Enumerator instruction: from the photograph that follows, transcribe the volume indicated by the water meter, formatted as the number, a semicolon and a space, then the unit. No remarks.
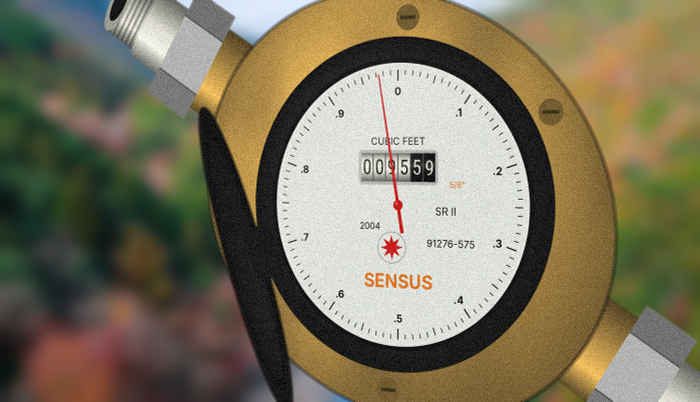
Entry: 9558.97; ft³
